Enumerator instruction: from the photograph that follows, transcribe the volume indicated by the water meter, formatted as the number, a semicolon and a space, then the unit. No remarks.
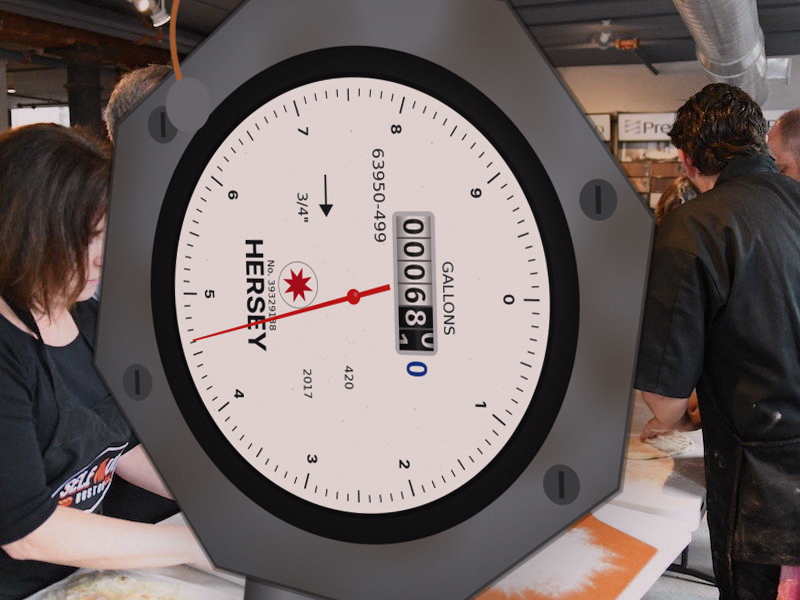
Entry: 6804.6; gal
